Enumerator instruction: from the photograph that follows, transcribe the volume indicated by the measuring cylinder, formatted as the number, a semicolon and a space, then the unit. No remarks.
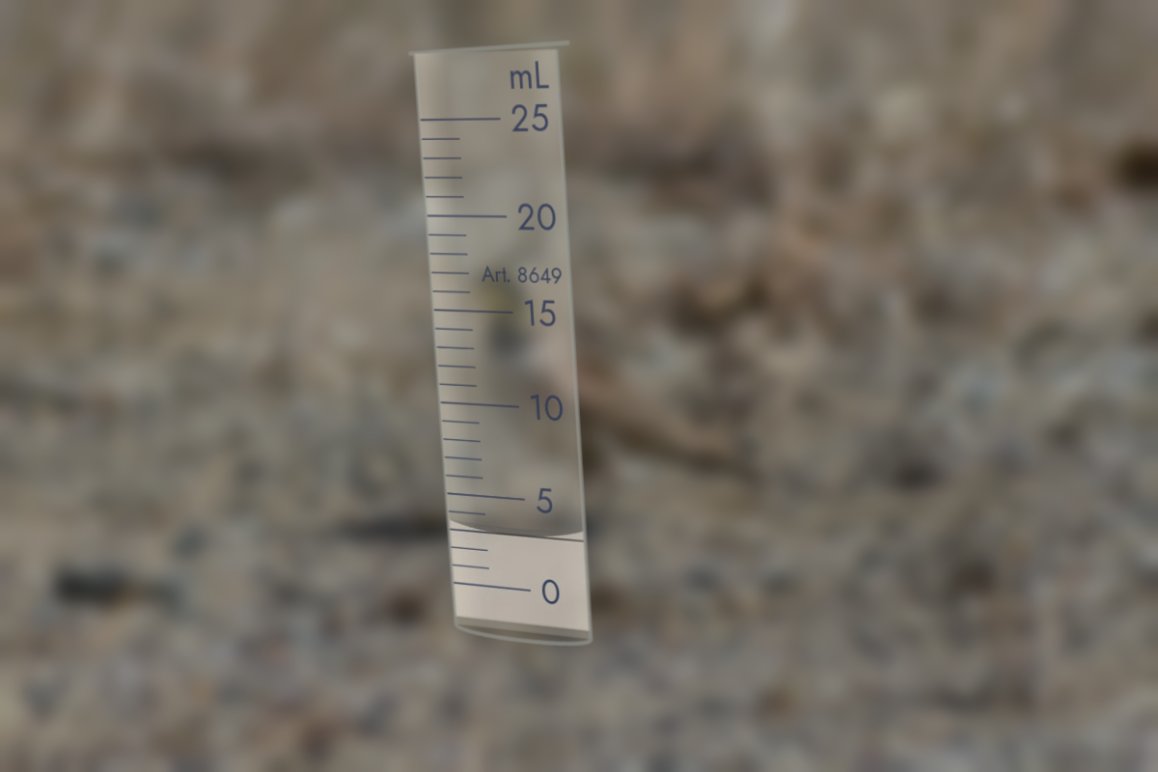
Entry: 3; mL
